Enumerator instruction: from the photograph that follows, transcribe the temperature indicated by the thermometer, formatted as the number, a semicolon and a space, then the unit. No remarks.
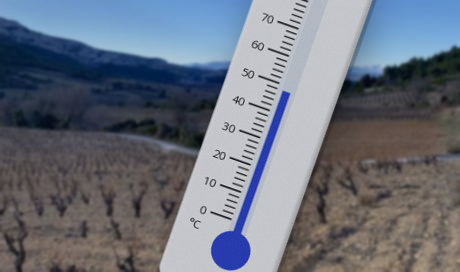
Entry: 48; °C
